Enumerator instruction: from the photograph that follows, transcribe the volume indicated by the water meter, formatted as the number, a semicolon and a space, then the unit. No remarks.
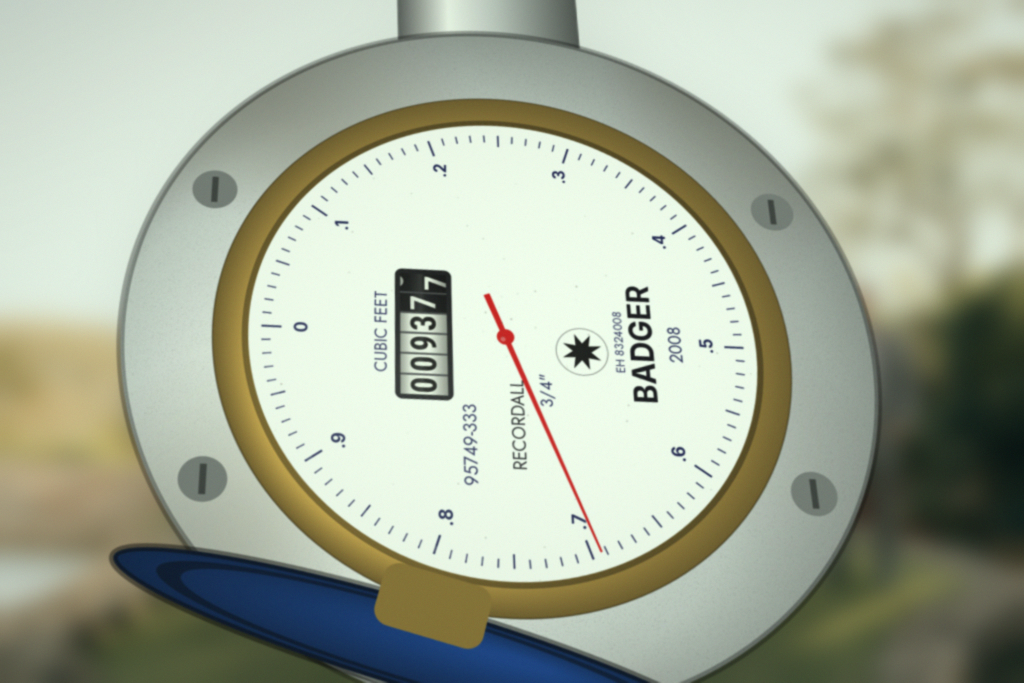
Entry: 9376.69; ft³
